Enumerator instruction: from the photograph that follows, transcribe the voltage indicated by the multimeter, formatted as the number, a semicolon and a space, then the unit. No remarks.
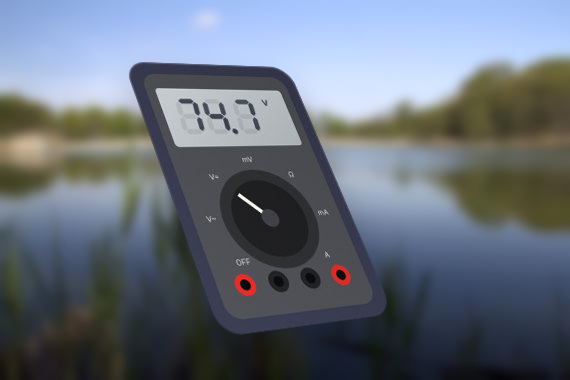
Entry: 74.7; V
